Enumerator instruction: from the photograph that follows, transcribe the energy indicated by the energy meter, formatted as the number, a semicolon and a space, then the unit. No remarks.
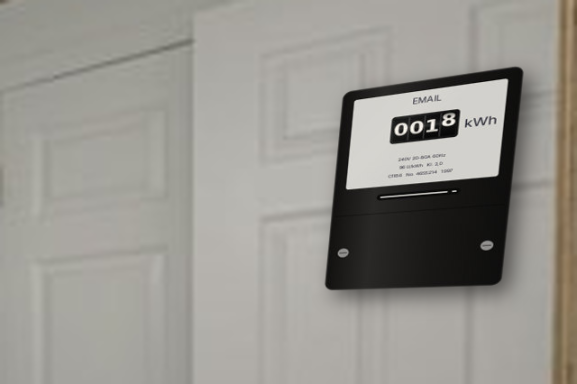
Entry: 18; kWh
